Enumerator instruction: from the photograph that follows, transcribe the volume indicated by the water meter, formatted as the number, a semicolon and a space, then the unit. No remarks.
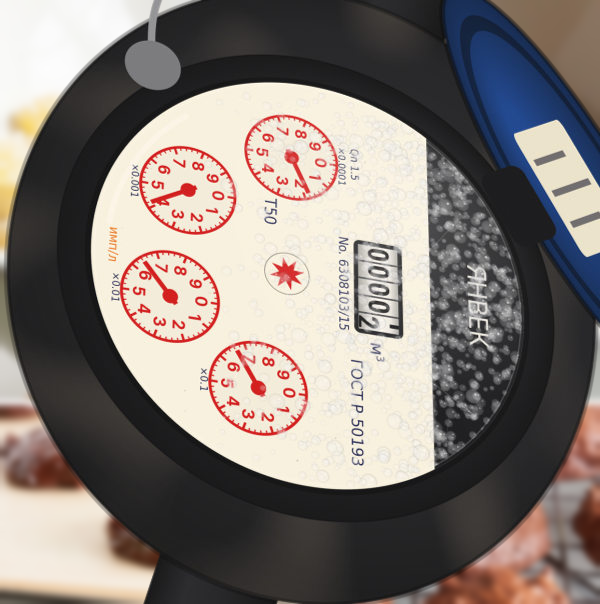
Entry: 1.6641; m³
